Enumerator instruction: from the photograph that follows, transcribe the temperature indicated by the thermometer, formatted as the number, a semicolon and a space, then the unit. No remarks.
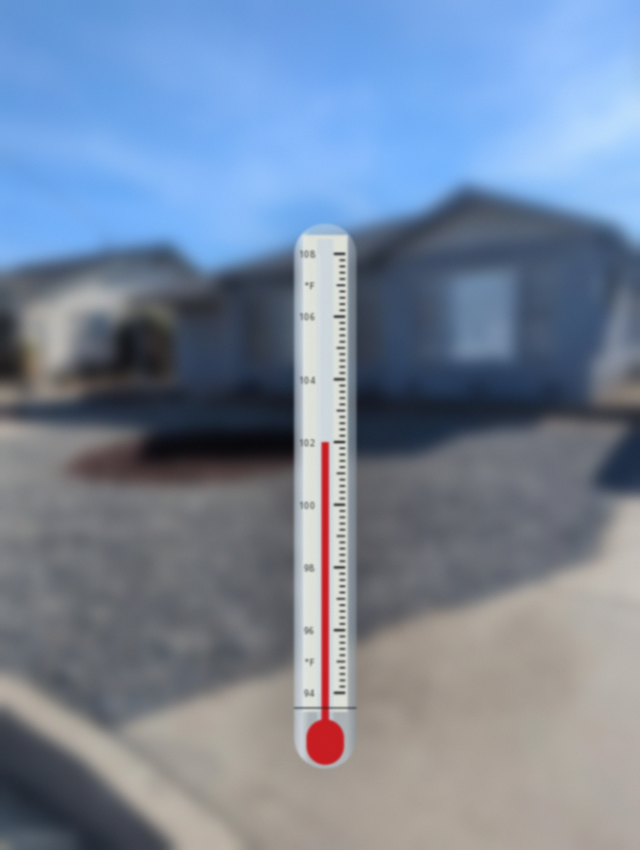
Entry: 102; °F
